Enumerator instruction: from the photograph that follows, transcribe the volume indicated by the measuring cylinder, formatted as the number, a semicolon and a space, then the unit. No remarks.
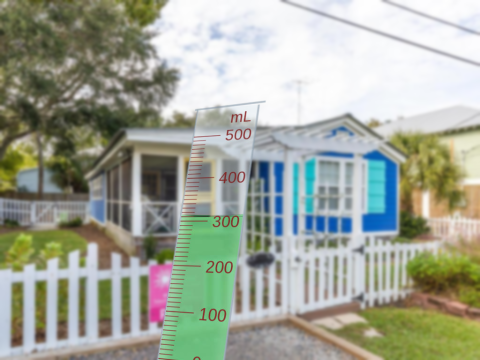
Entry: 310; mL
